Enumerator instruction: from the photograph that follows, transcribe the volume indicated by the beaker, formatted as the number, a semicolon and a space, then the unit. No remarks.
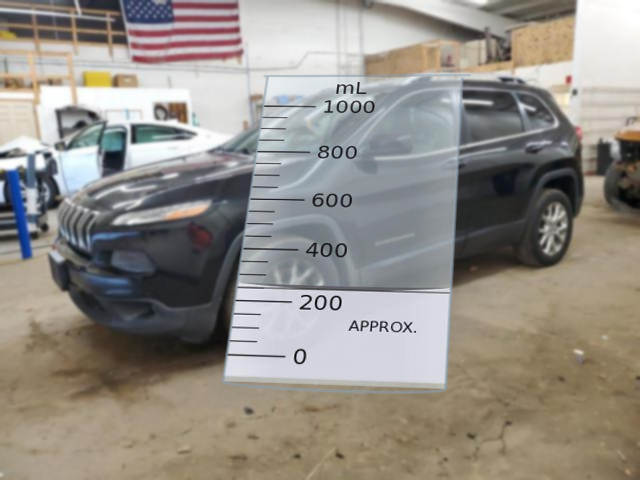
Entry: 250; mL
